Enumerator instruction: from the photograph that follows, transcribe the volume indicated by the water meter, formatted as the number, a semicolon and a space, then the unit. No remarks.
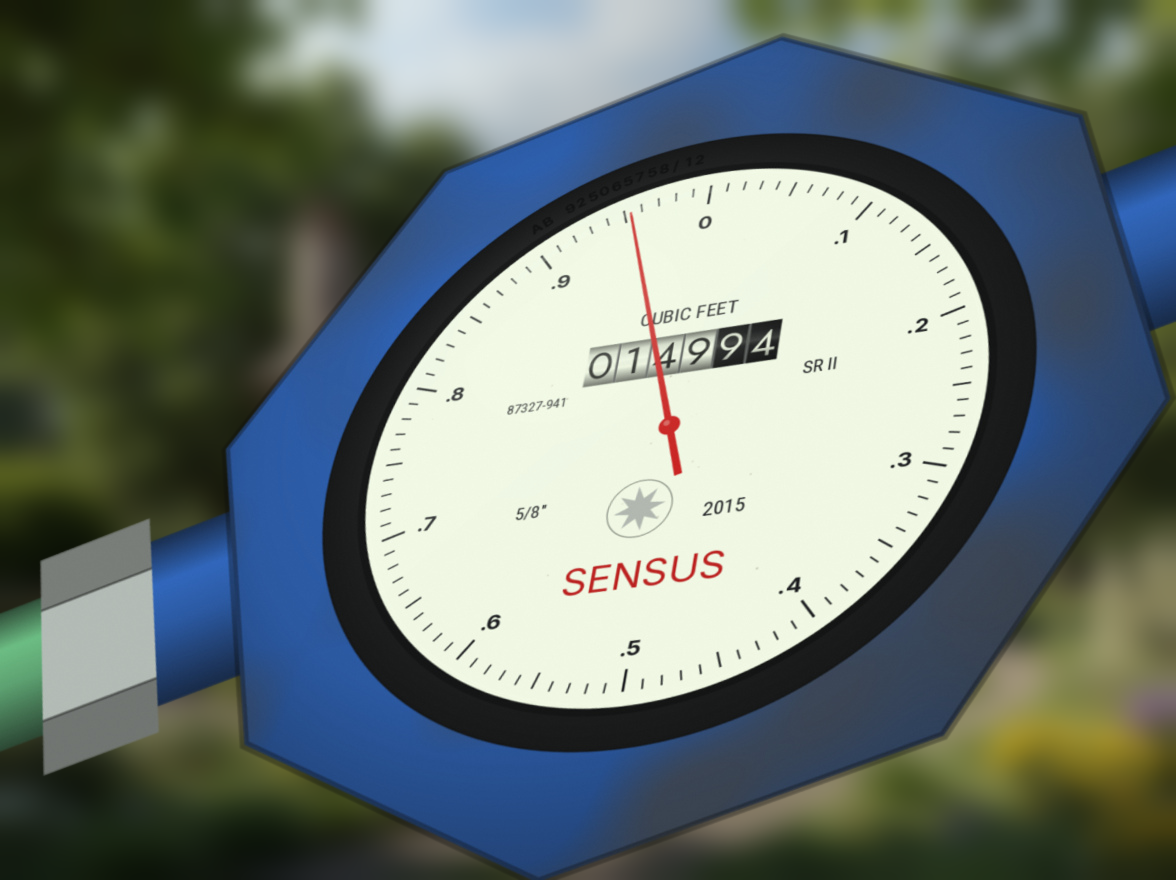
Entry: 14993.95; ft³
